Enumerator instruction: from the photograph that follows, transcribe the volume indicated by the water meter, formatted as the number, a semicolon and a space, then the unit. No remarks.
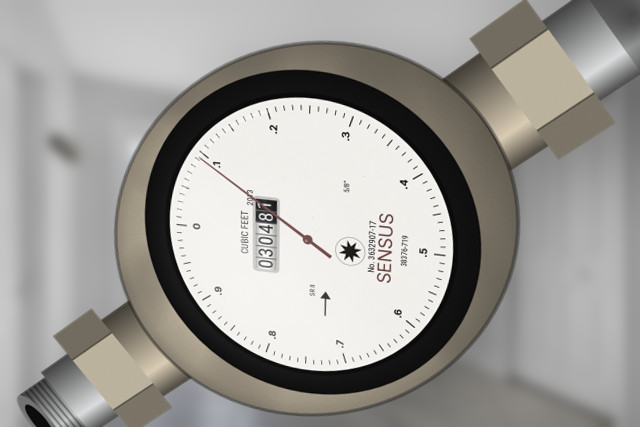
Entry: 30481.09; ft³
